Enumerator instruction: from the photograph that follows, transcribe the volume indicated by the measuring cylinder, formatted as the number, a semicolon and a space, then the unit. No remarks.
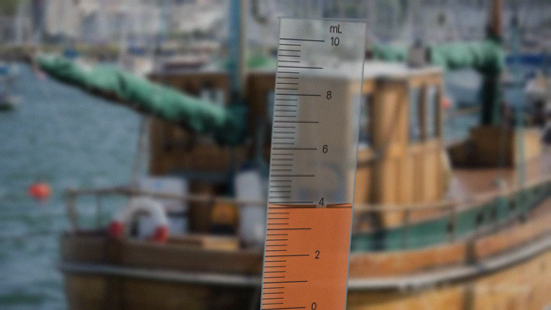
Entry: 3.8; mL
